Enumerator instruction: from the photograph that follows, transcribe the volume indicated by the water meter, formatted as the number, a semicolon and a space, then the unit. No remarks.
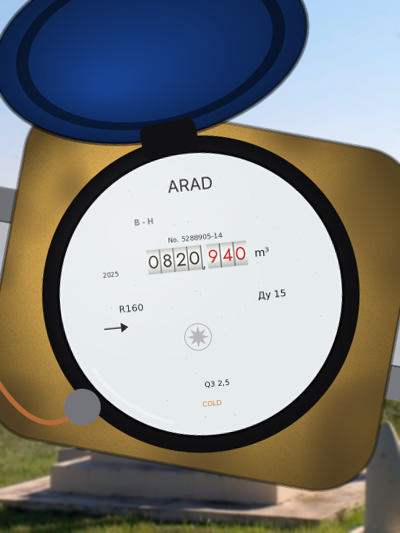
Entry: 820.940; m³
